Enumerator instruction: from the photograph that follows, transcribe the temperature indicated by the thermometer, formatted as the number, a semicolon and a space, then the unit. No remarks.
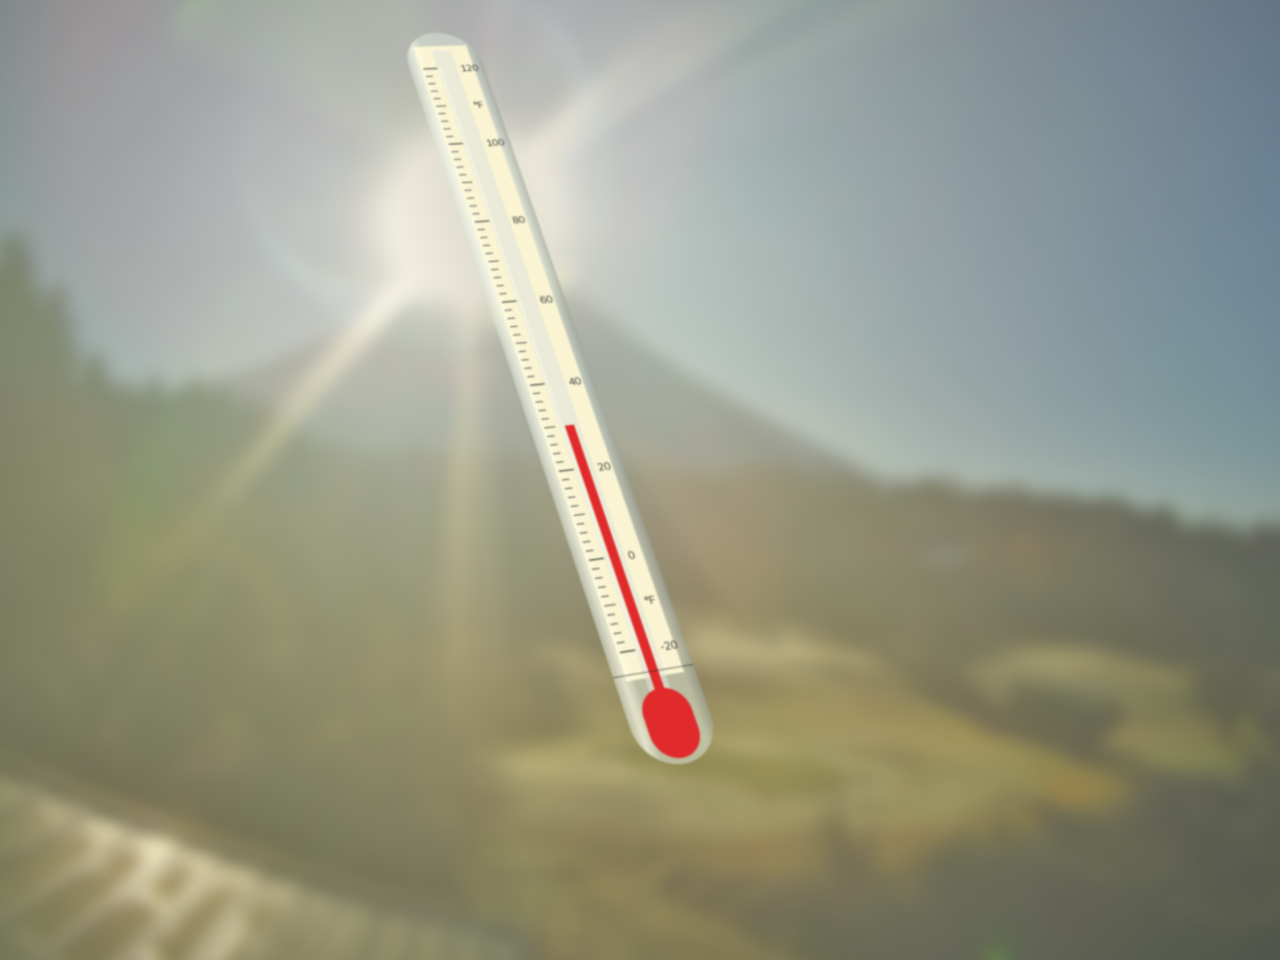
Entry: 30; °F
